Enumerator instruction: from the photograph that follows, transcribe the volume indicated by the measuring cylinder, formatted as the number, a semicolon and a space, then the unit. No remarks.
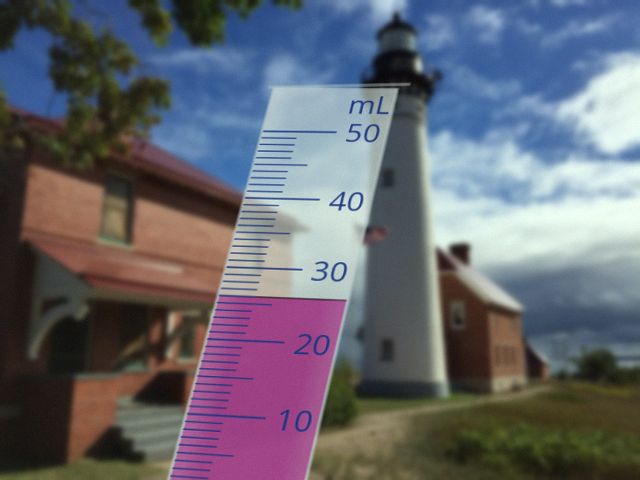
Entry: 26; mL
